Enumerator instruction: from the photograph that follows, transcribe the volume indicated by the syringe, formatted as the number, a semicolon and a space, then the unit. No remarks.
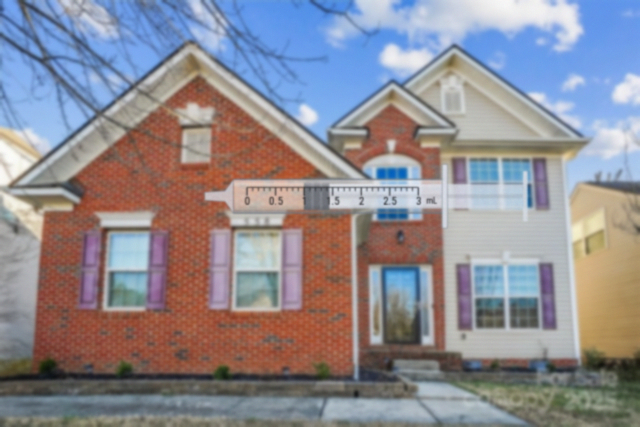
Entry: 1; mL
